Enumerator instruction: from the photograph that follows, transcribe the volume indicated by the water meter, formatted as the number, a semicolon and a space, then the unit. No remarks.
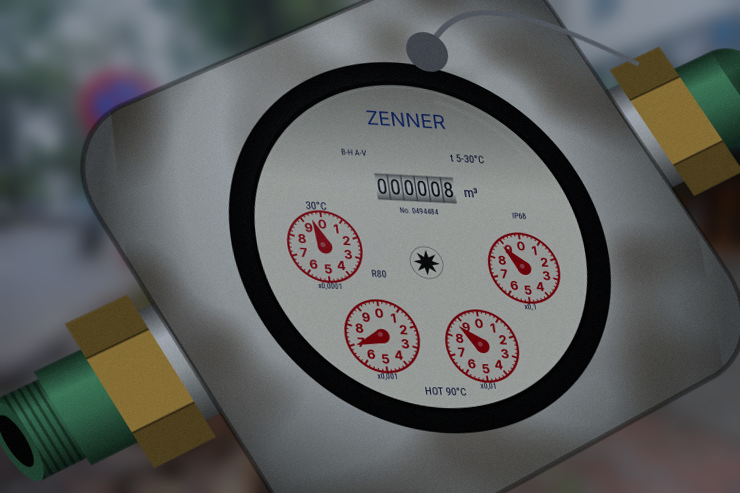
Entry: 8.8869; m³
